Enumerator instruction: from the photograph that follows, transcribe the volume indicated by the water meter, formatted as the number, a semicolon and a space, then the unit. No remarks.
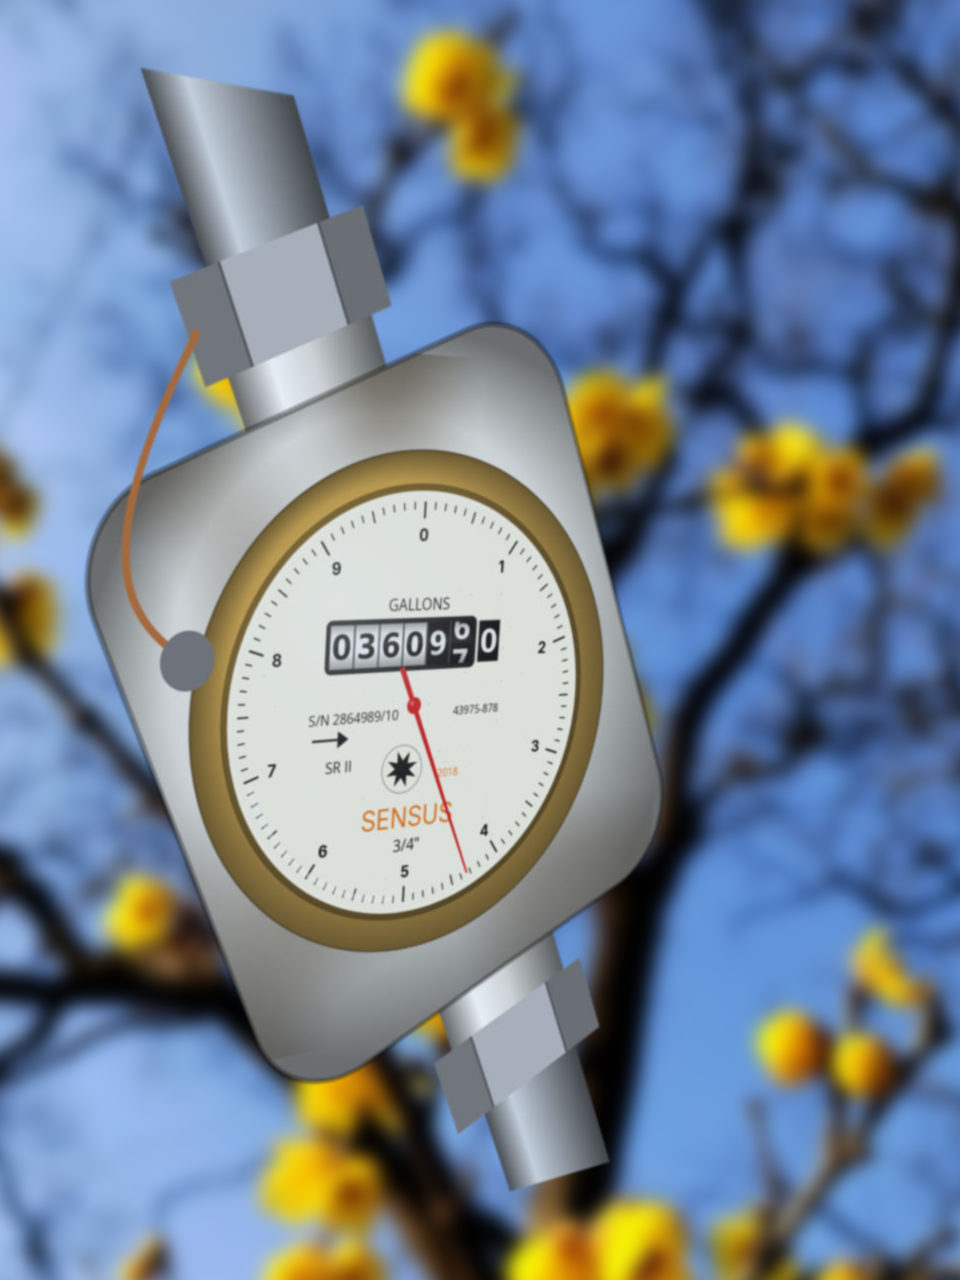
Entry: 360964.3; gal
